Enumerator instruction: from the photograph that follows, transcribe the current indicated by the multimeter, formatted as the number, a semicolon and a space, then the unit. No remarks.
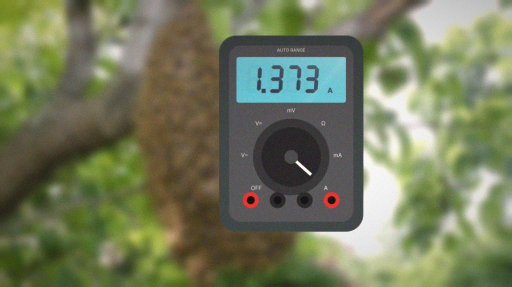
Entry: 1.373; A
